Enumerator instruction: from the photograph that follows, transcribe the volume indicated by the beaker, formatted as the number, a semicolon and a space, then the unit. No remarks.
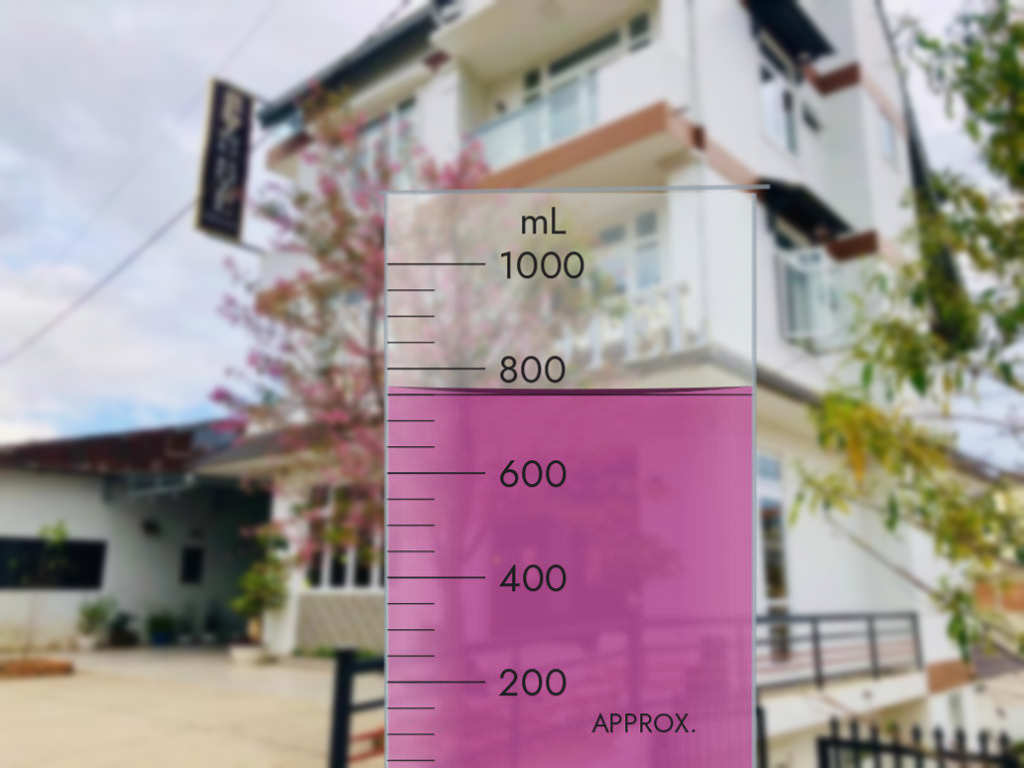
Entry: 750; mL
